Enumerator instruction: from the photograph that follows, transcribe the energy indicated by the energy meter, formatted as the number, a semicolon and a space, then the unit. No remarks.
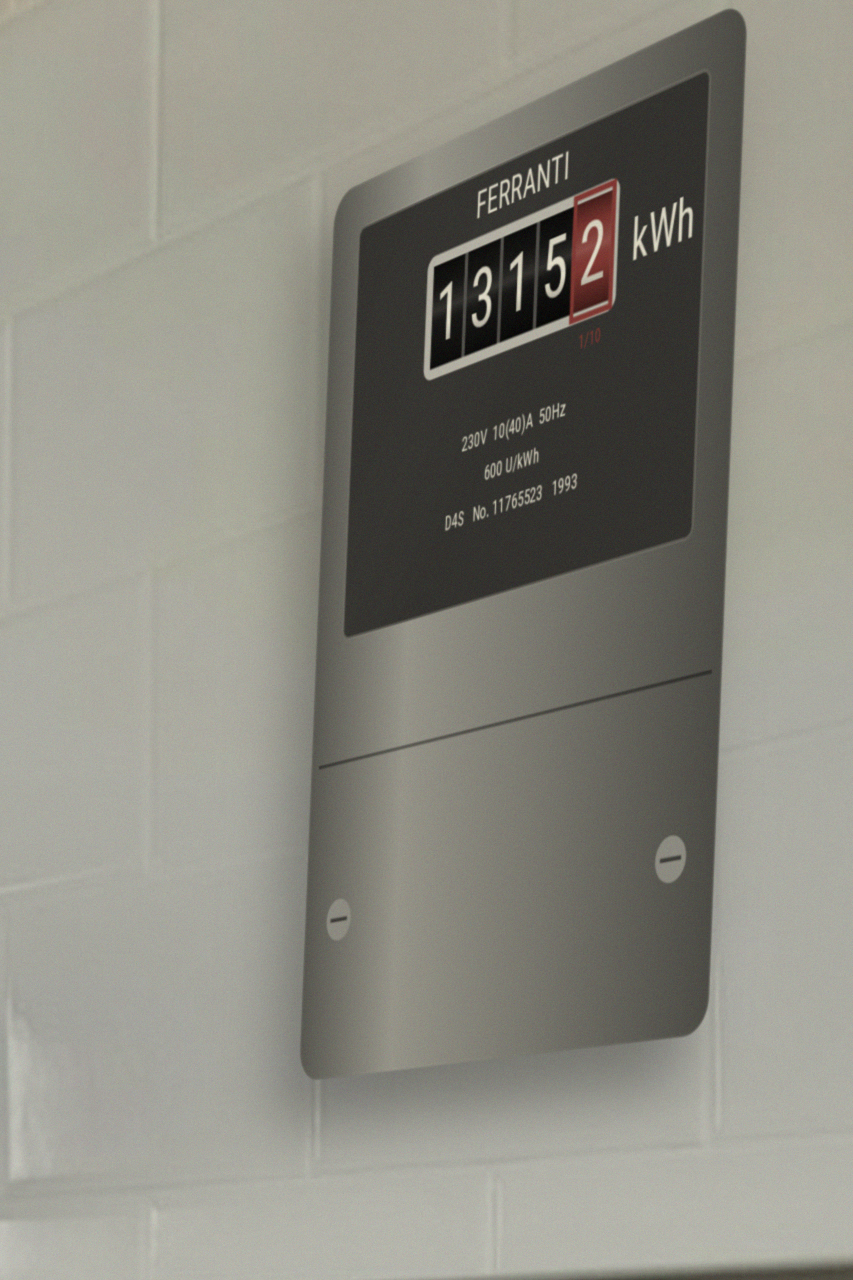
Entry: 1315.2; kWh
